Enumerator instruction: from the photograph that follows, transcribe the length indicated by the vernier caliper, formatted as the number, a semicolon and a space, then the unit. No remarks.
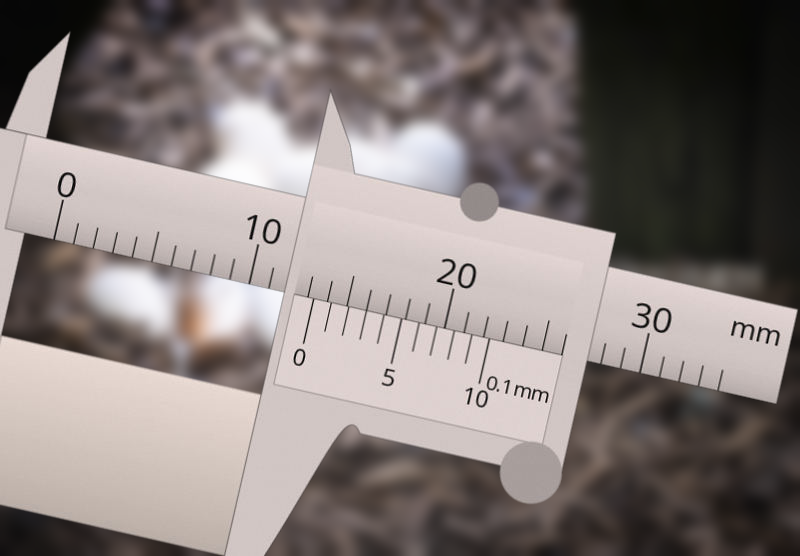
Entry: 13.3; mm
